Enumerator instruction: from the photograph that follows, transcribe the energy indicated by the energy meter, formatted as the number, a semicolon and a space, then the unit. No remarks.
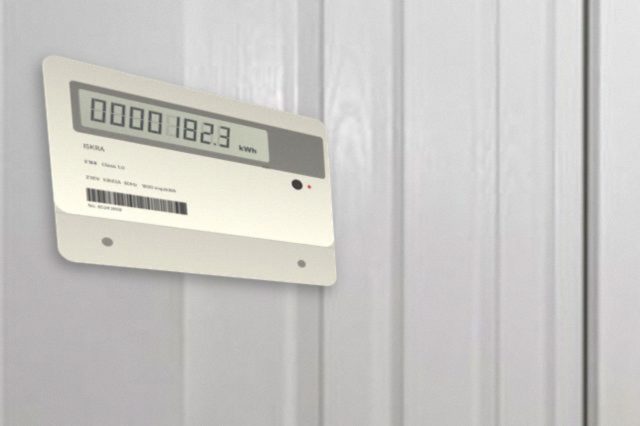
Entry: 182.3; kWh
